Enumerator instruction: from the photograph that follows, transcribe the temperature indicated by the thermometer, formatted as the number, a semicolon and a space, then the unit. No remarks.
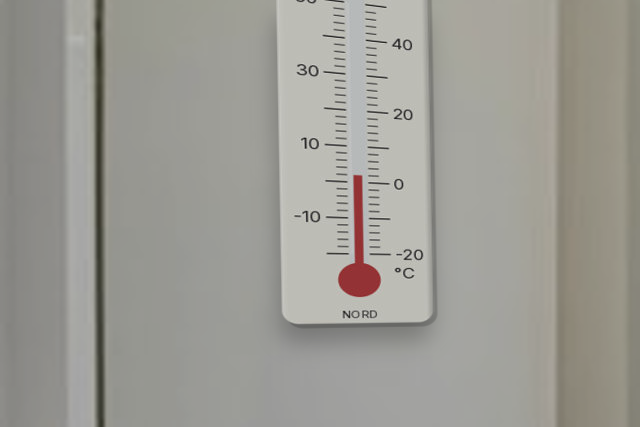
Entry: 2; °C
